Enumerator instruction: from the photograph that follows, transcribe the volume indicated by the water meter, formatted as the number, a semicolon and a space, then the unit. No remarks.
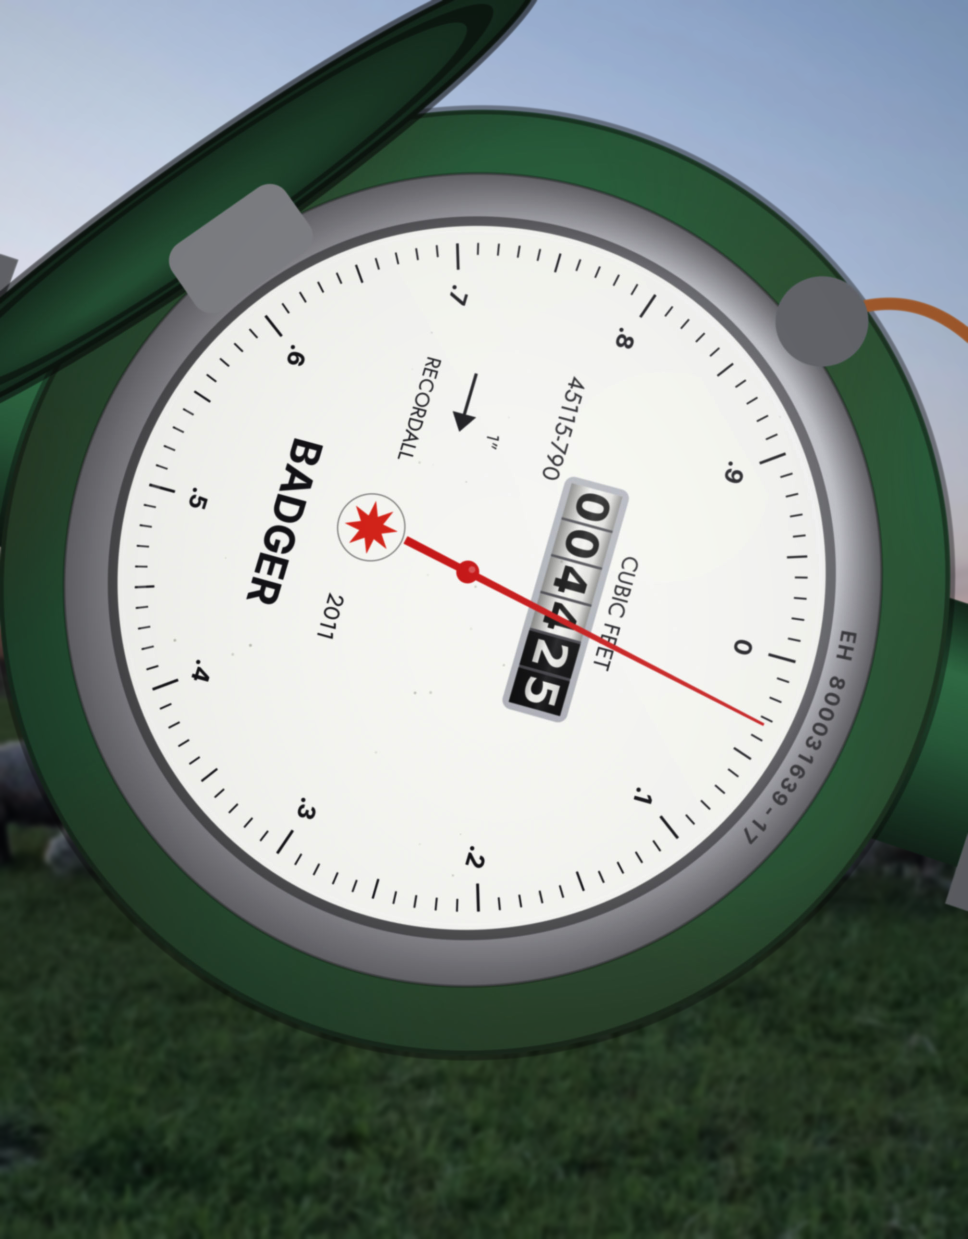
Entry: 4425.03; ft³
